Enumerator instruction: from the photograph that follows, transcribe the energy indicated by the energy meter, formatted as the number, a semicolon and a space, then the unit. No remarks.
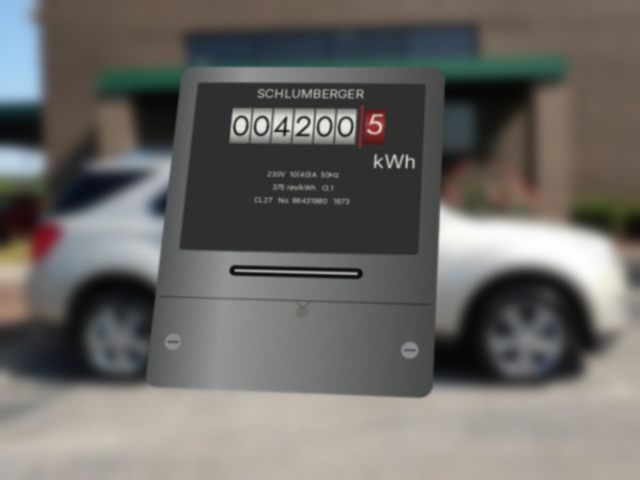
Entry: 4200.5; kWh
